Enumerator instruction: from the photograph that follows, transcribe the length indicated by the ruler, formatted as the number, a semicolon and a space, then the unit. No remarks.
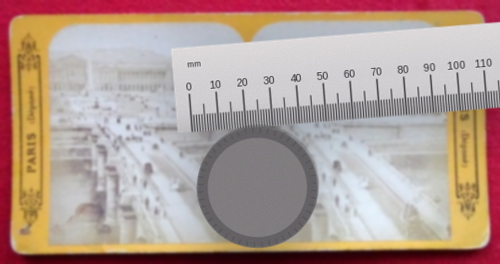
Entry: 45; mm
